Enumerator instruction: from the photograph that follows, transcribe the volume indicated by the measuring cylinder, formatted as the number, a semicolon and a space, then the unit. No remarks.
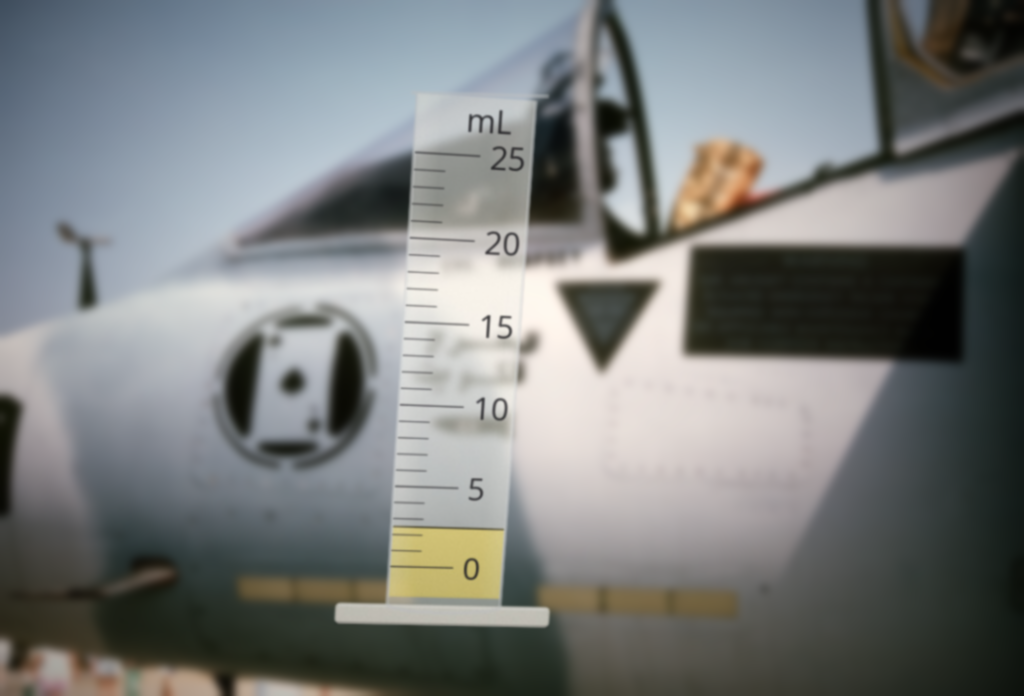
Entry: 2.5; mL
